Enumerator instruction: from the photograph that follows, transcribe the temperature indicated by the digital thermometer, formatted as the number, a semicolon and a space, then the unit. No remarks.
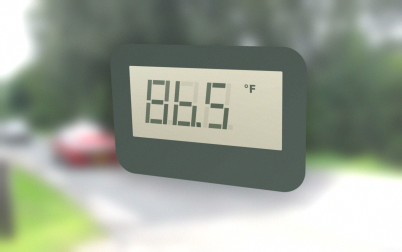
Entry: 86.5; °F
